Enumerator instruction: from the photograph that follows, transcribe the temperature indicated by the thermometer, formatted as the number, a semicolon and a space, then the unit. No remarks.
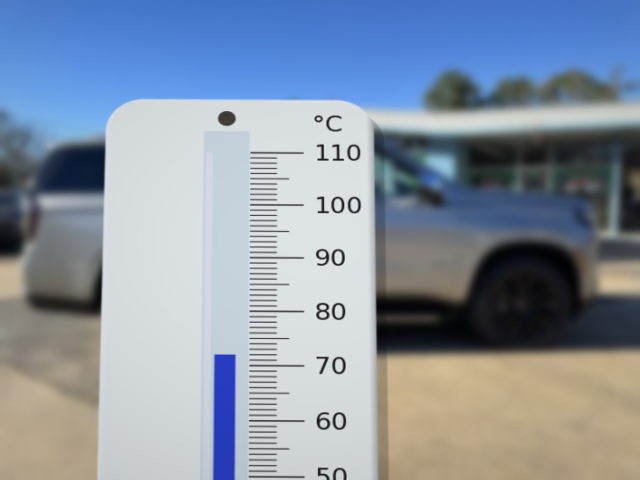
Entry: 72; °C
